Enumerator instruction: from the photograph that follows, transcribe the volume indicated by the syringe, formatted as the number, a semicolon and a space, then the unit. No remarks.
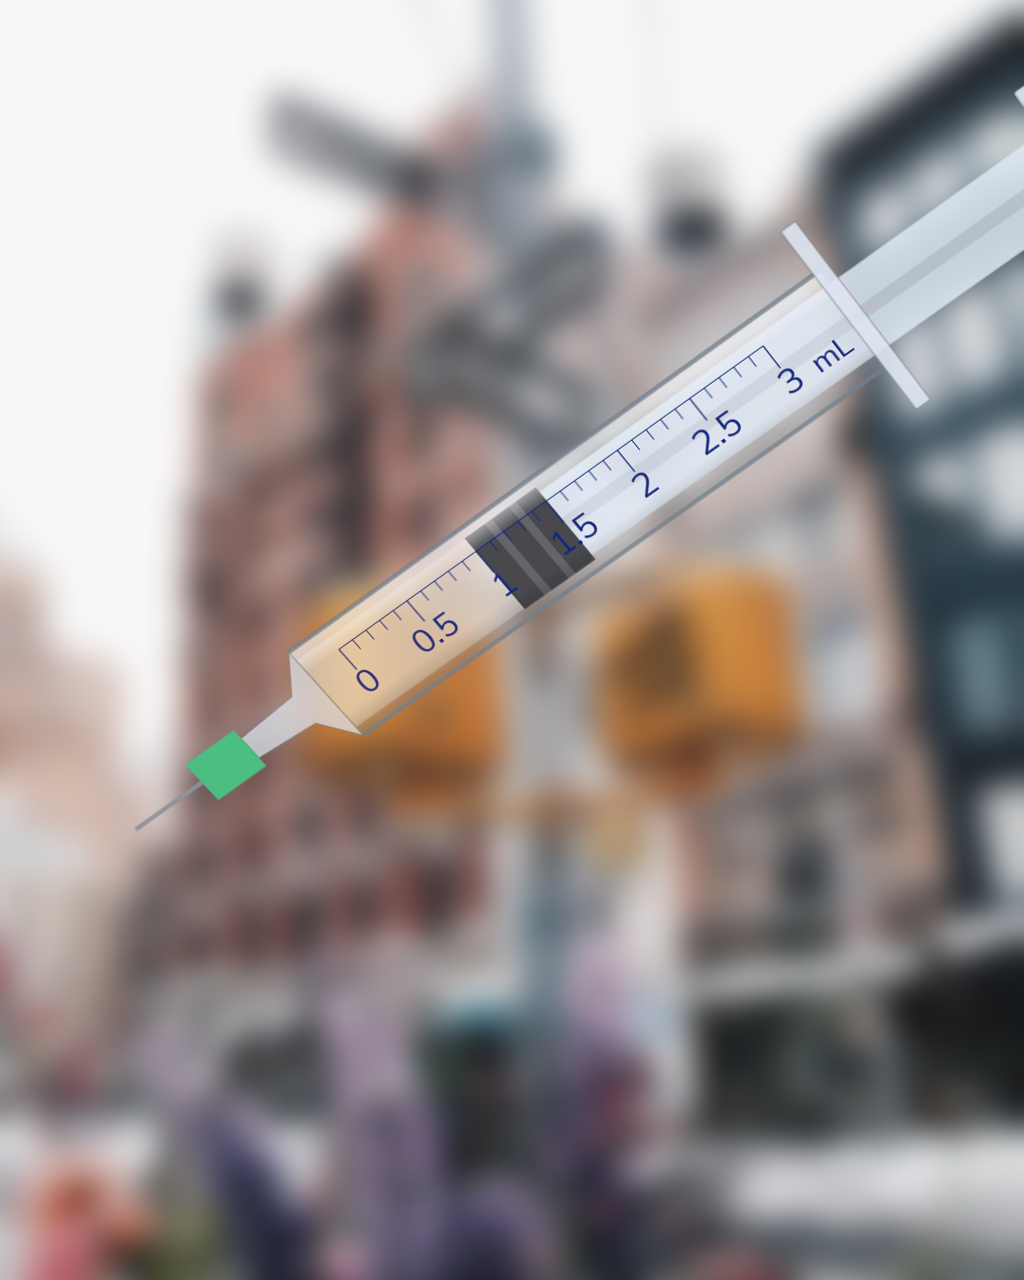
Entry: 1; mL
